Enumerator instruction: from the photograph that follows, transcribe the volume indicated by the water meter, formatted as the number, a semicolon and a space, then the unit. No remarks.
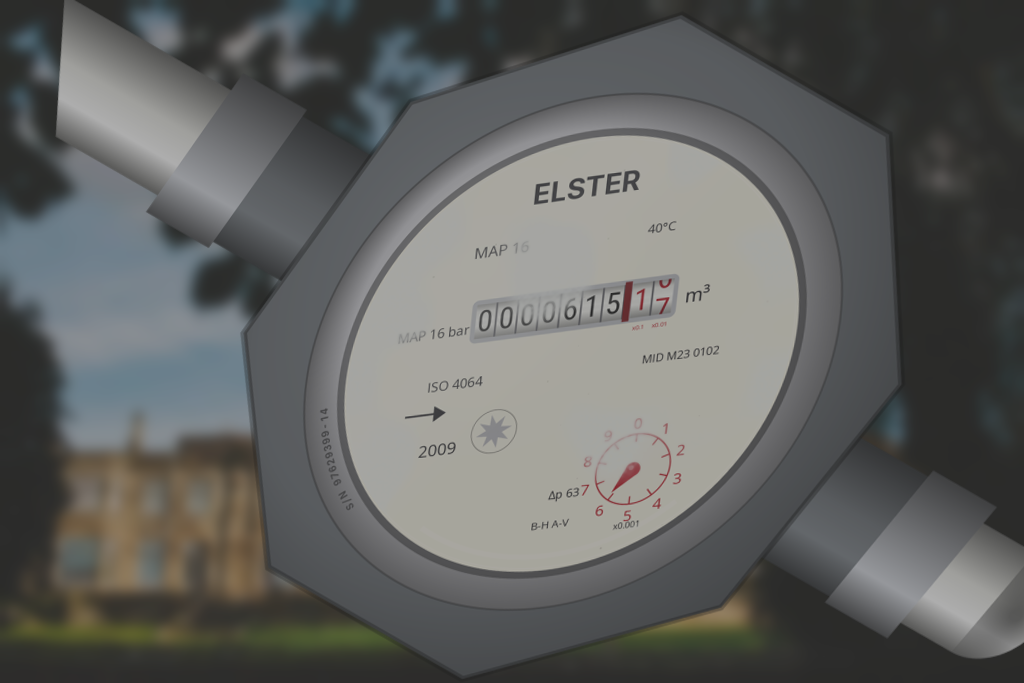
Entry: 615.166; m³
